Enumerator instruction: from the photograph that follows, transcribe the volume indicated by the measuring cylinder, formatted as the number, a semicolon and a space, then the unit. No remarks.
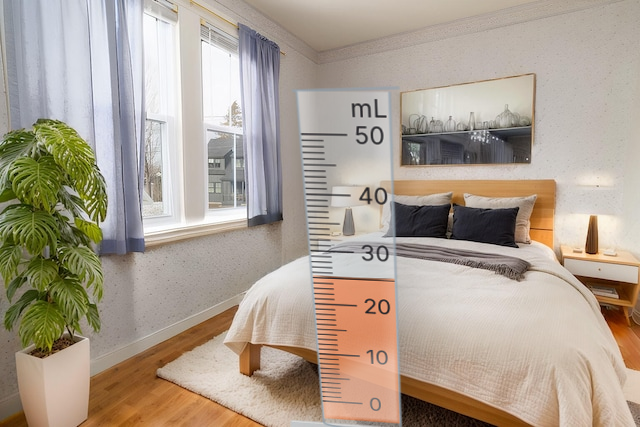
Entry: 25; mL
